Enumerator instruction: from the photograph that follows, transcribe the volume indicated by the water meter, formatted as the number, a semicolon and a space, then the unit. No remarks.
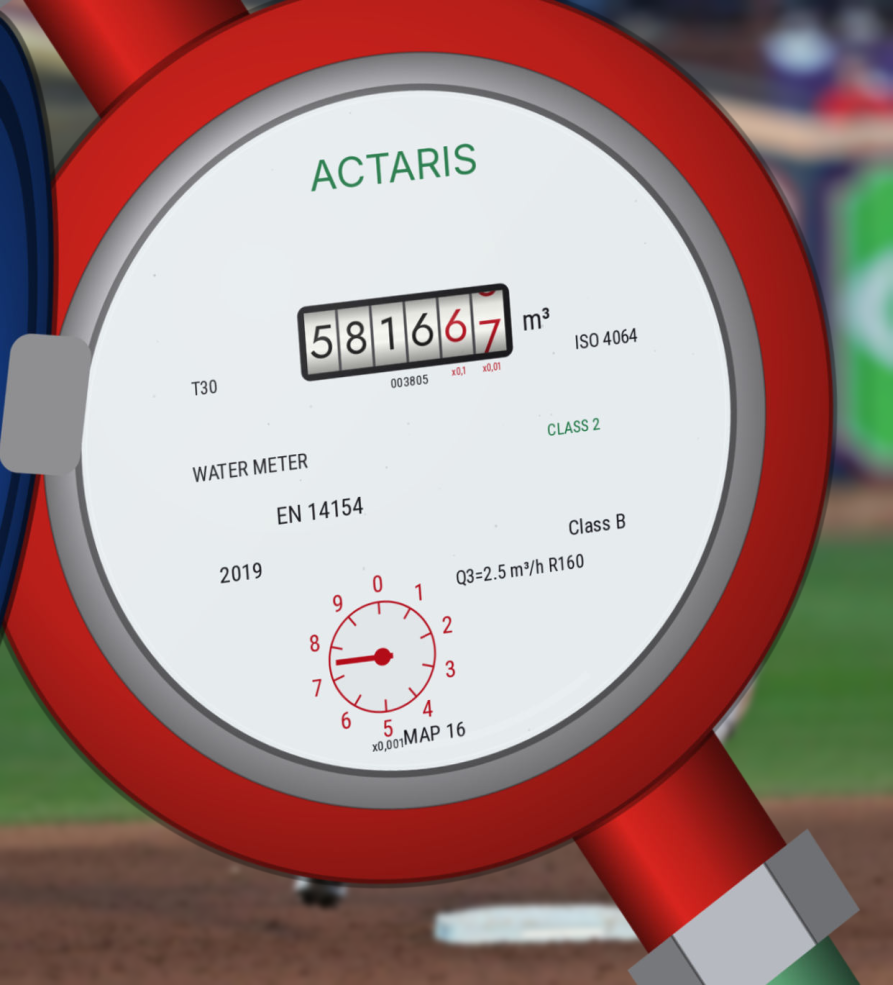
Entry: 5816.667; m³
